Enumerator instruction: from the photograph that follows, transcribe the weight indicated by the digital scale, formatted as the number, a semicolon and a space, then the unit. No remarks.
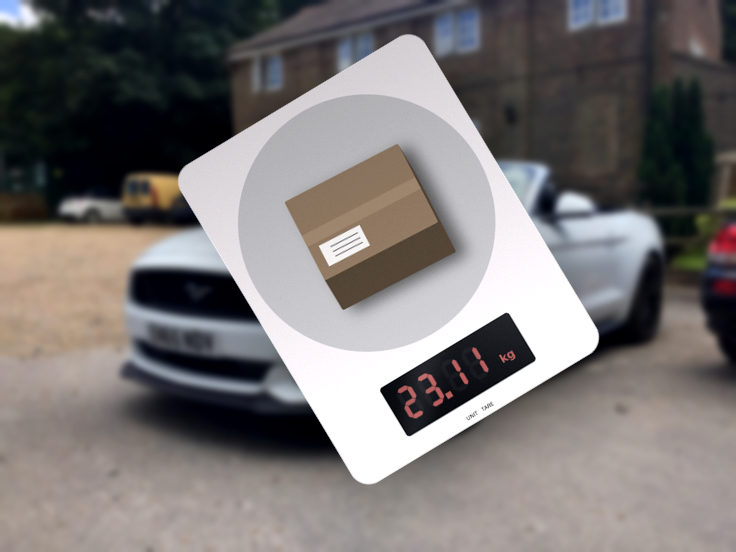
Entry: 23.11; kg
